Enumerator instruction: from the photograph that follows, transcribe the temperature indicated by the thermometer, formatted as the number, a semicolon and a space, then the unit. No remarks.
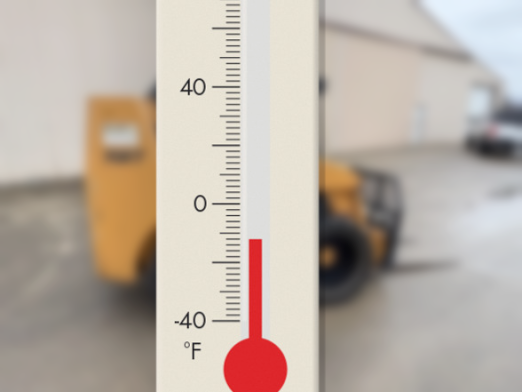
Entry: -12; °F
